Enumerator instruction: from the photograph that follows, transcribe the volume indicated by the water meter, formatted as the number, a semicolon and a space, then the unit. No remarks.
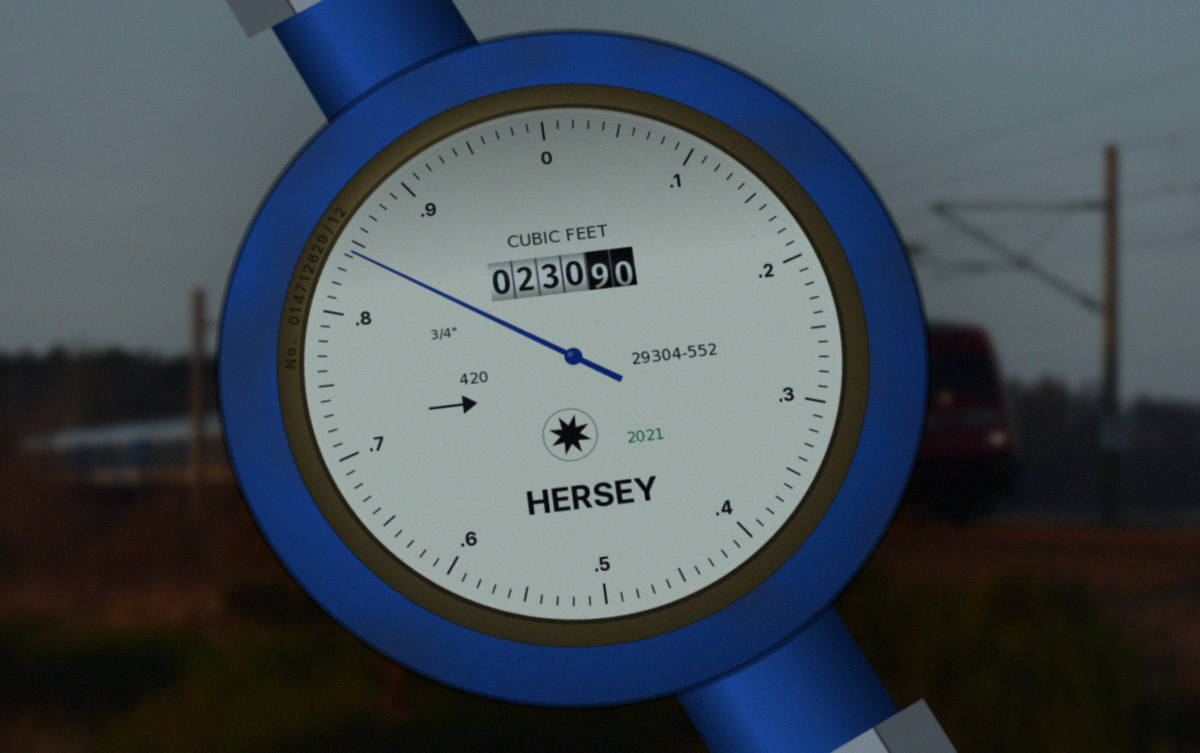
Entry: 23089.84; ft³
